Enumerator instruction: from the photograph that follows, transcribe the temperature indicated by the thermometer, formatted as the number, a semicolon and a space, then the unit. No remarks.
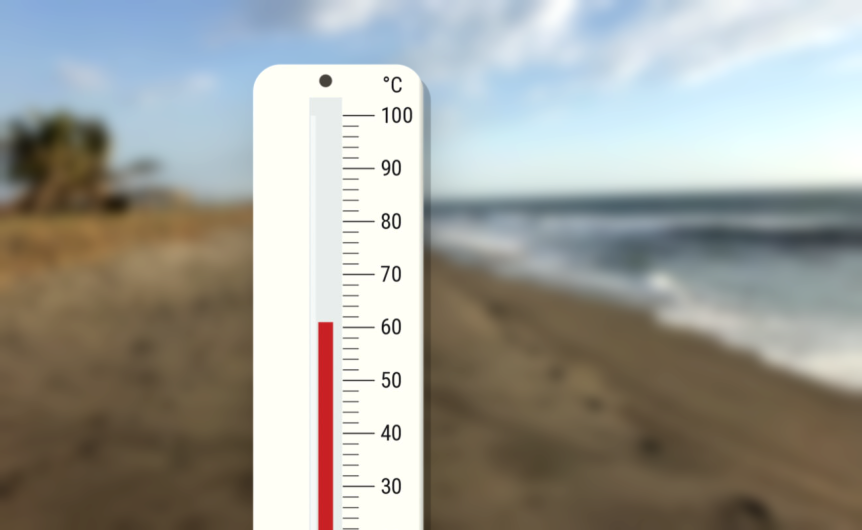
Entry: 61; °C
